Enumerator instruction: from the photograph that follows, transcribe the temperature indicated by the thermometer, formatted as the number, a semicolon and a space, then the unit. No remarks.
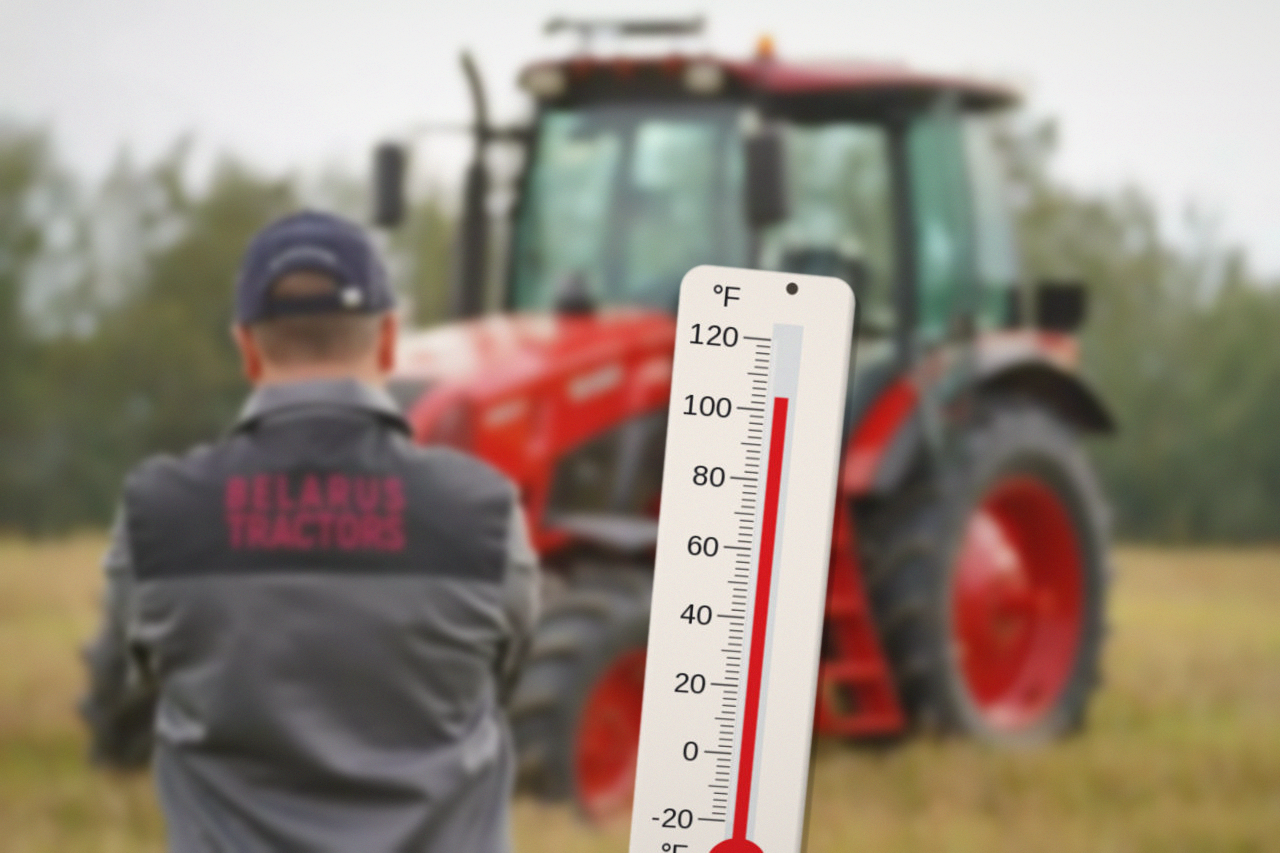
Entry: 104; °F
